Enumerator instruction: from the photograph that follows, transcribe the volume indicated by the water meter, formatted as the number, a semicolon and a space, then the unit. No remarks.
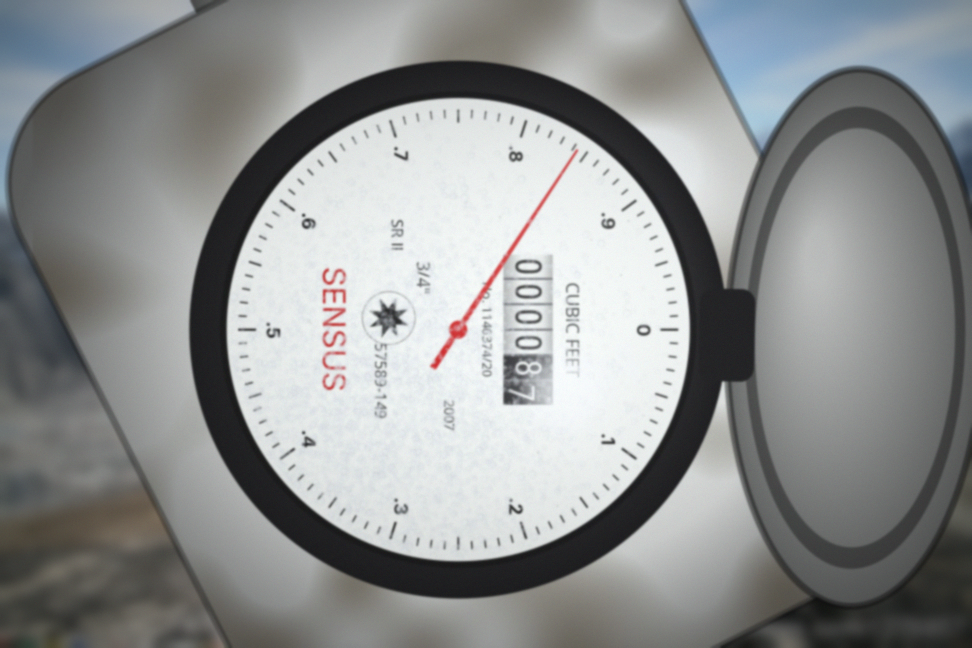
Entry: 86.84; ft³
